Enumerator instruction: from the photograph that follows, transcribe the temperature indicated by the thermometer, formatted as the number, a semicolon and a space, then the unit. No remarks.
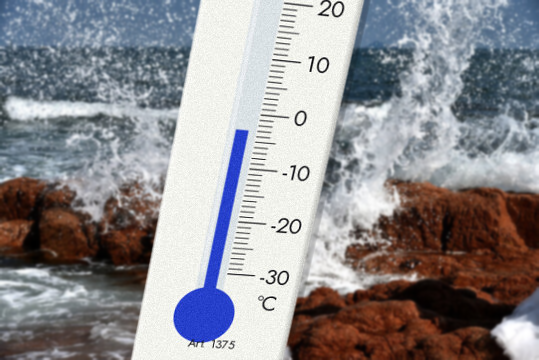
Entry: -3; °C
